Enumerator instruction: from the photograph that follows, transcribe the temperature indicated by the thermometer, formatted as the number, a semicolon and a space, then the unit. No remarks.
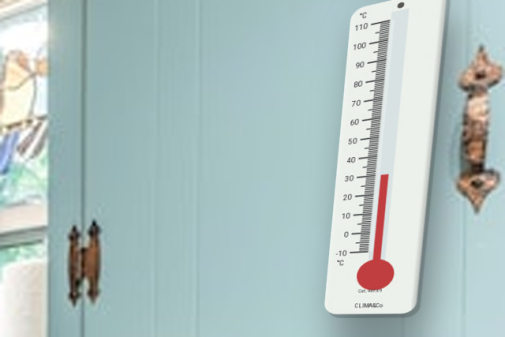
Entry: 30; °C
